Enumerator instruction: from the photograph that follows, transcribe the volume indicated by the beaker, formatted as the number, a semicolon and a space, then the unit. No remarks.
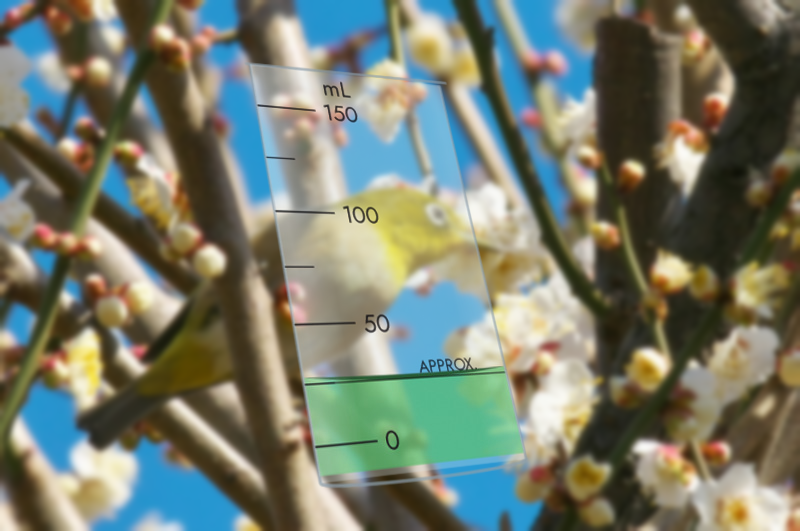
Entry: 25; mL
